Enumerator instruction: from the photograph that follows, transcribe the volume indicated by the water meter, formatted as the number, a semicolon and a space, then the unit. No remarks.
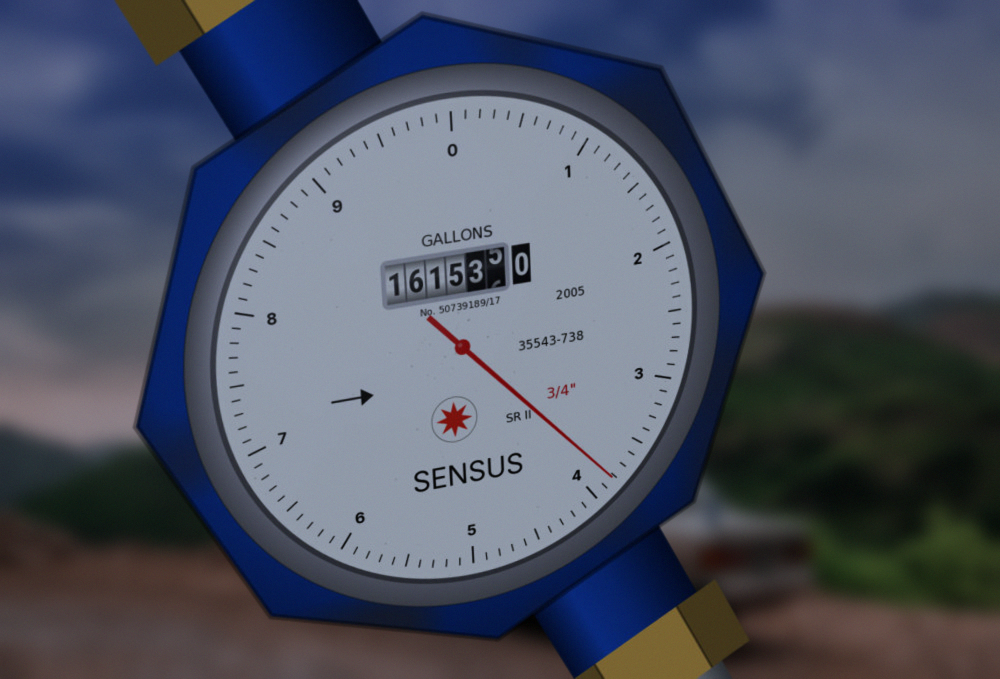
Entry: 1615353.8; gal
